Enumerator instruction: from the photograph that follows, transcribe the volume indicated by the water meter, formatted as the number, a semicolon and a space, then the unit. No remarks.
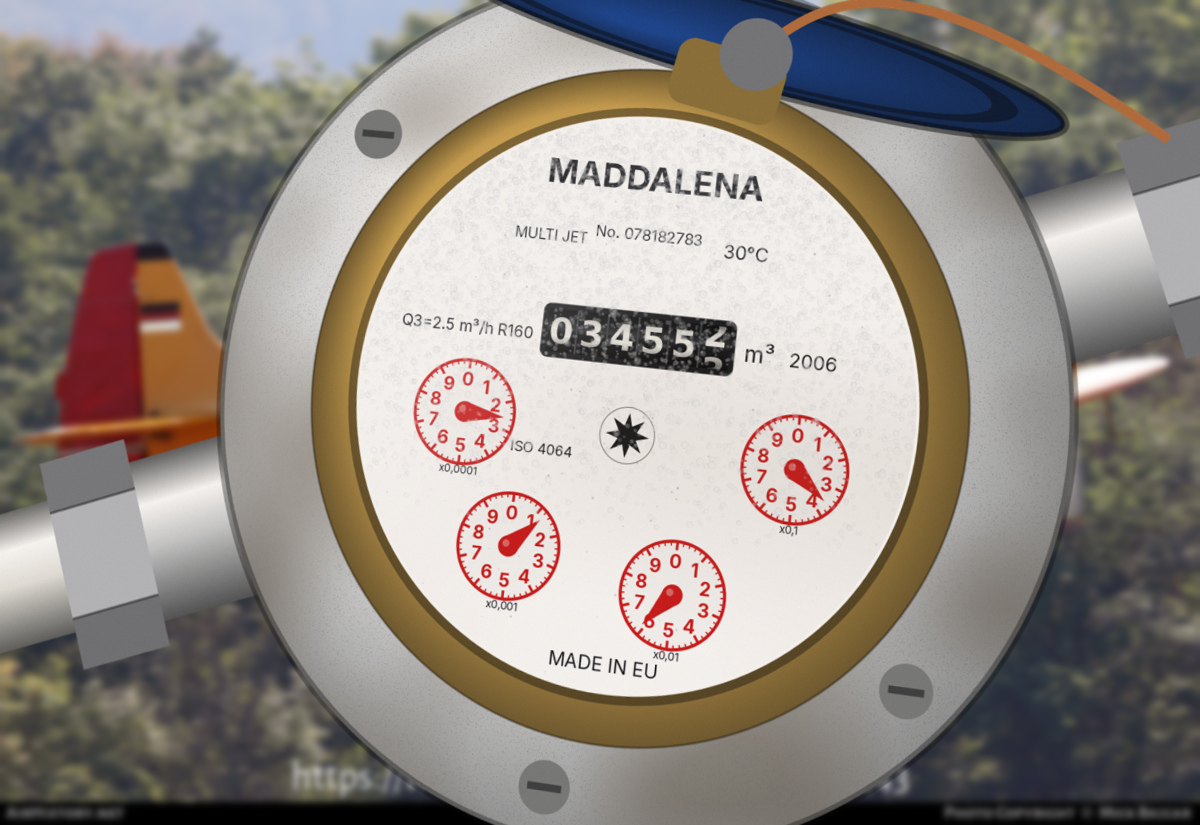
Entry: 34552.3612; m³
